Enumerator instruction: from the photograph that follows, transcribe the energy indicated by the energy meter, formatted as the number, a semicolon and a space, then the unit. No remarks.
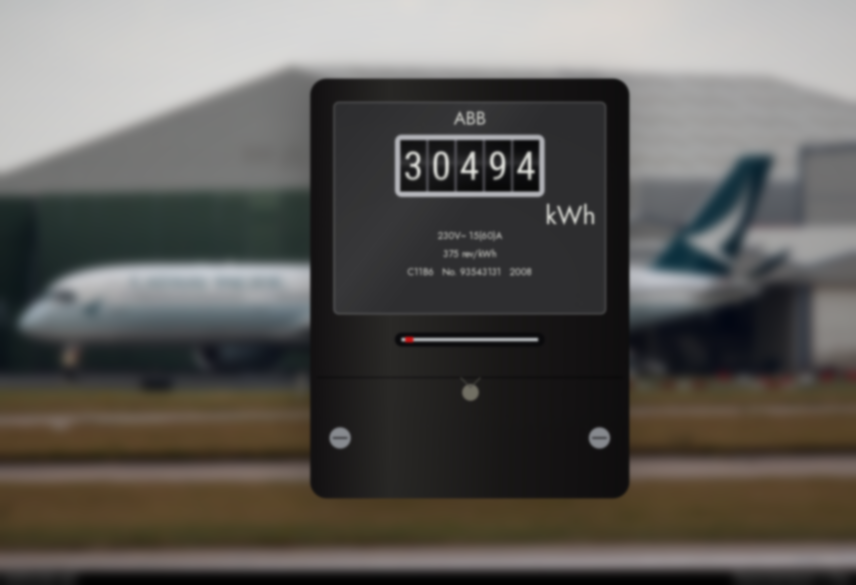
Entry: 30494; kWh
